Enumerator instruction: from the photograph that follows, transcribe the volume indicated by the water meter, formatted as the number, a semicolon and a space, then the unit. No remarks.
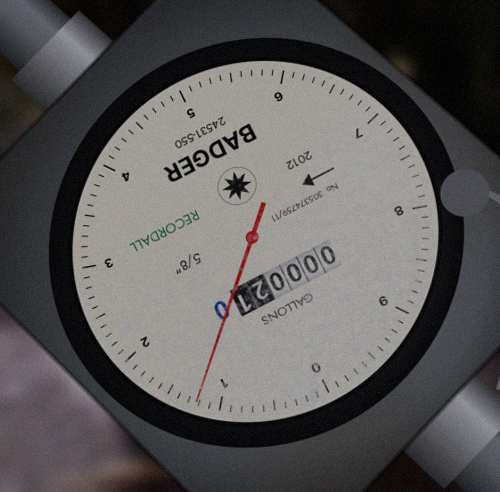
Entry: 211.2; gal
